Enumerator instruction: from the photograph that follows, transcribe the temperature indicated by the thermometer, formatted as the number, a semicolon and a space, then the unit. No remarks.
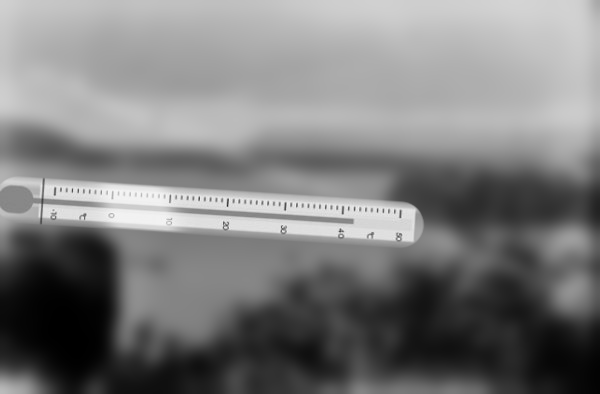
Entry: 42; °C
